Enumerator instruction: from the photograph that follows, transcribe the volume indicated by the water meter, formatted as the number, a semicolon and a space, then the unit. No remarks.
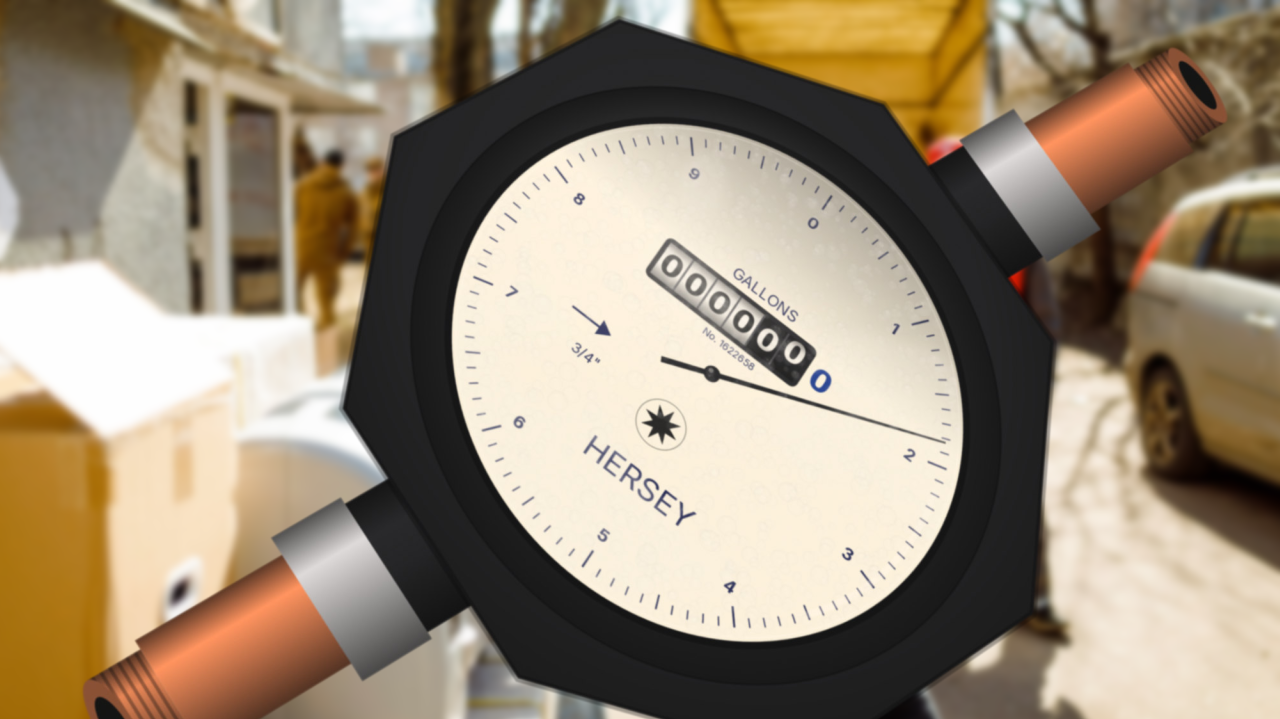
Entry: 1.8; gal
